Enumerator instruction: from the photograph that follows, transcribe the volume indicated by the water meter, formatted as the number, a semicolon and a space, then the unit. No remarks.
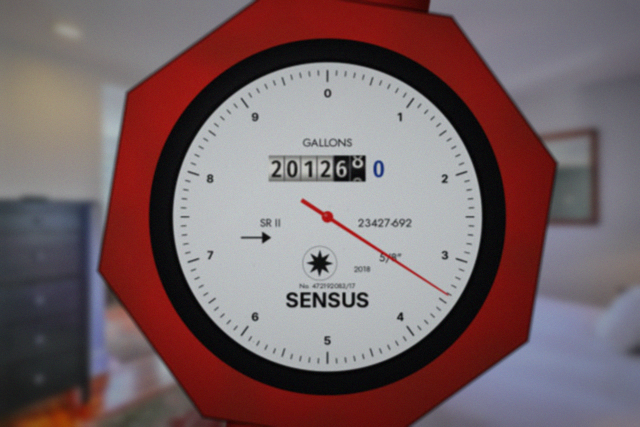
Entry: 2012683.4; gal
